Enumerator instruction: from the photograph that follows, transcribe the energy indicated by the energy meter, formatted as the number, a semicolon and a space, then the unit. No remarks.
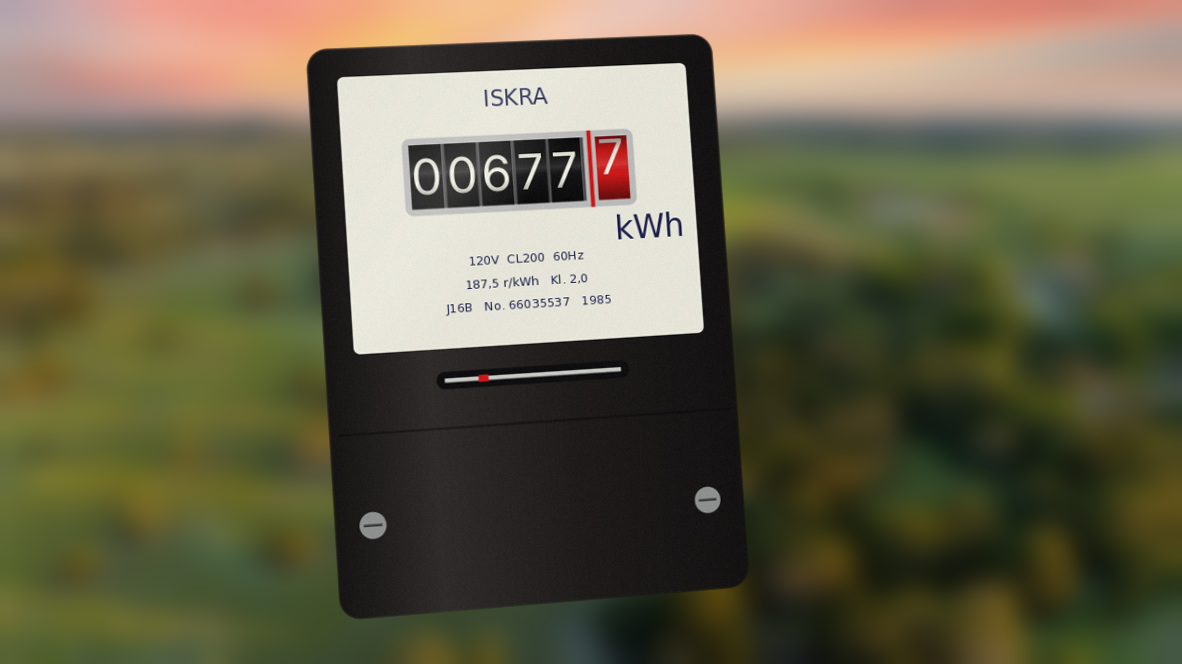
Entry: 677.7; kWh
